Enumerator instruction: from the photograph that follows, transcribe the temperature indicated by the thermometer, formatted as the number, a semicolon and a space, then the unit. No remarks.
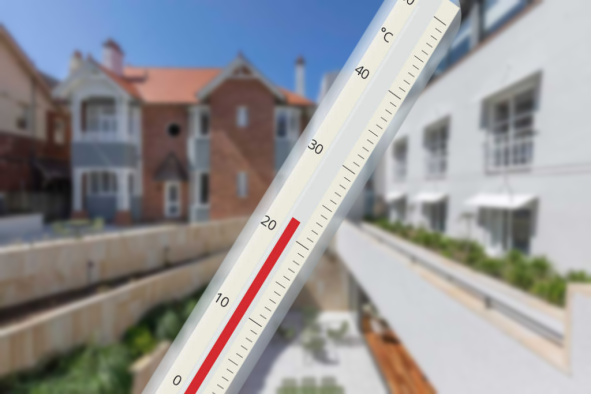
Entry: 22; °C
